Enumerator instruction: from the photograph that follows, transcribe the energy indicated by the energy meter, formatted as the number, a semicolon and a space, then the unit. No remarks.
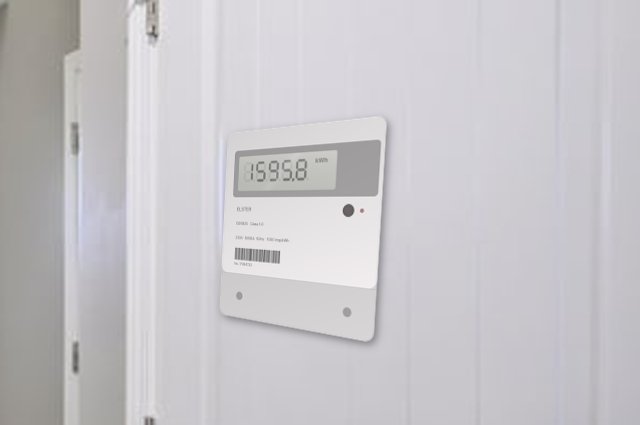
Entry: 1595.8; kWh
